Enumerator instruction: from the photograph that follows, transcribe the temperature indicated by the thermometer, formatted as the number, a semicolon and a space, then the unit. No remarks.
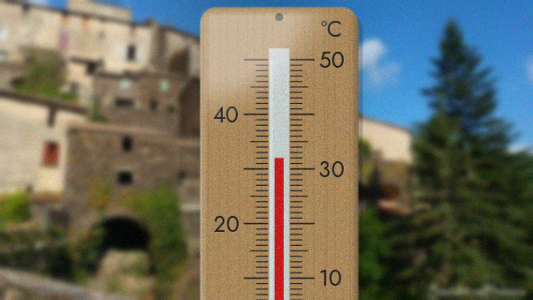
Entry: 32; °C
